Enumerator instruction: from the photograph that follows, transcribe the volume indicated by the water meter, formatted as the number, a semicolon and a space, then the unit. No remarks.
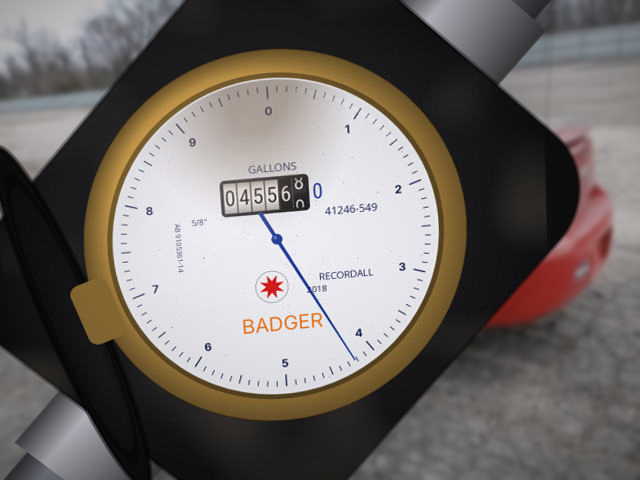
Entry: 455684.2; gal
